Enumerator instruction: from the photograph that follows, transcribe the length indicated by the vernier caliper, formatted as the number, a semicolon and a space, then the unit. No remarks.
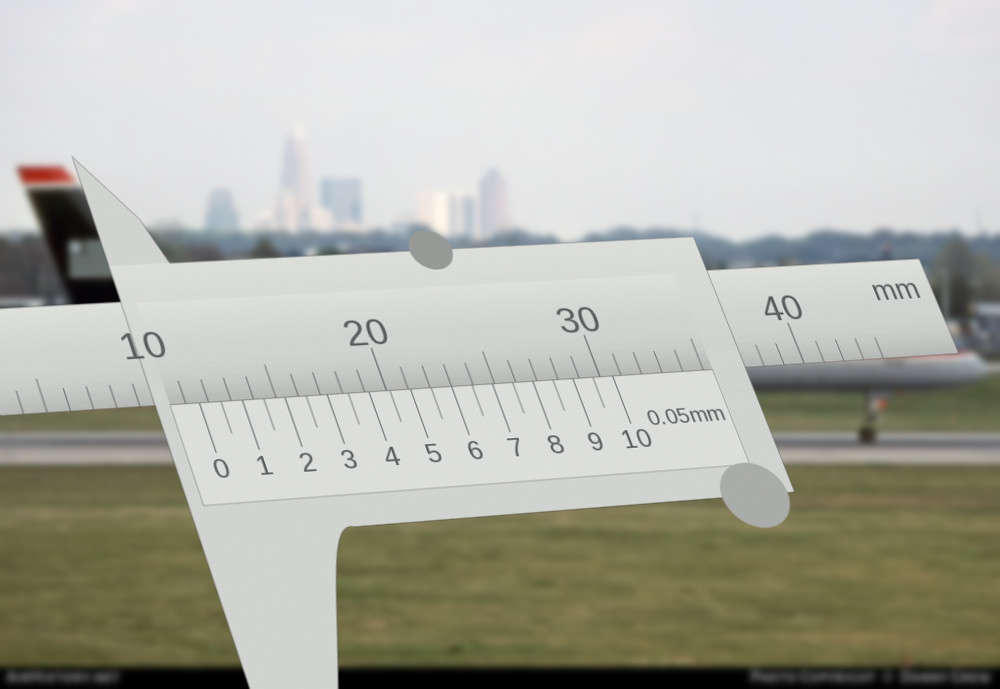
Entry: 11.6; mm
